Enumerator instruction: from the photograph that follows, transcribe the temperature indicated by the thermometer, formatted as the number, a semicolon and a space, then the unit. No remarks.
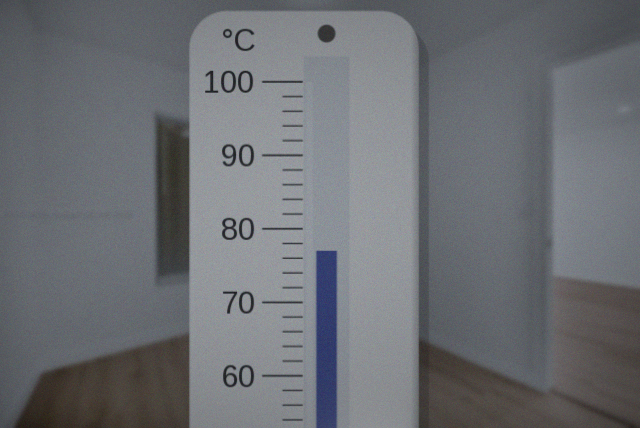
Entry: 77; °C
